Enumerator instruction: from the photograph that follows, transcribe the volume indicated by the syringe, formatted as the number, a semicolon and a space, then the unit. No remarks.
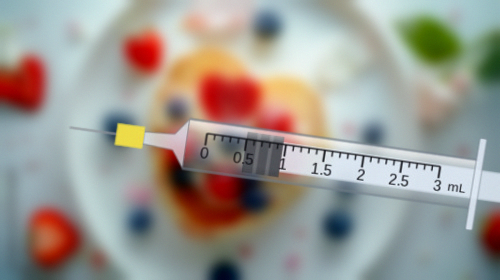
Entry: 0.5; mL
